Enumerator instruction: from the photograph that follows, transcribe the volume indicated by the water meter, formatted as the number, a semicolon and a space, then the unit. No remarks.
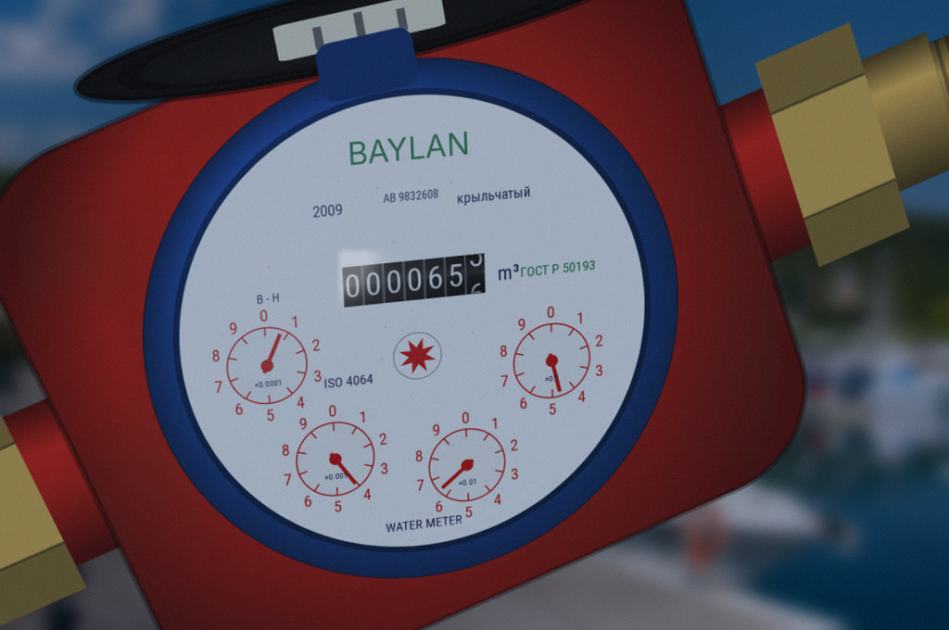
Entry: 655.4640; m³
